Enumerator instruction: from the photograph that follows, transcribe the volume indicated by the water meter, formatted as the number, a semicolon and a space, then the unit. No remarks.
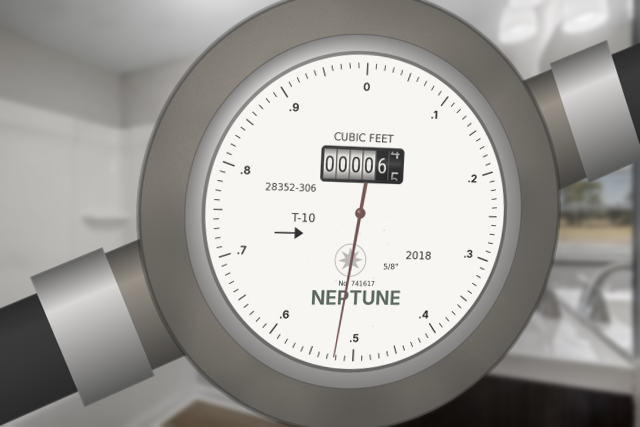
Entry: 64.52; ft³
